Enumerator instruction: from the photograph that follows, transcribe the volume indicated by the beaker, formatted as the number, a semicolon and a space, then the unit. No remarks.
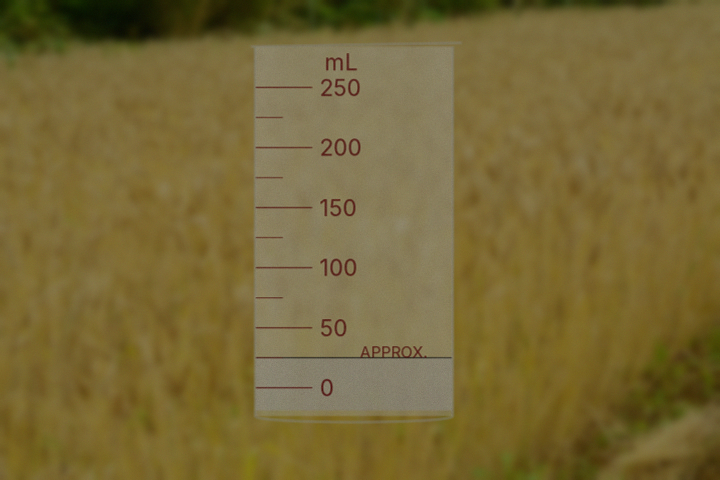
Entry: 25; mL
